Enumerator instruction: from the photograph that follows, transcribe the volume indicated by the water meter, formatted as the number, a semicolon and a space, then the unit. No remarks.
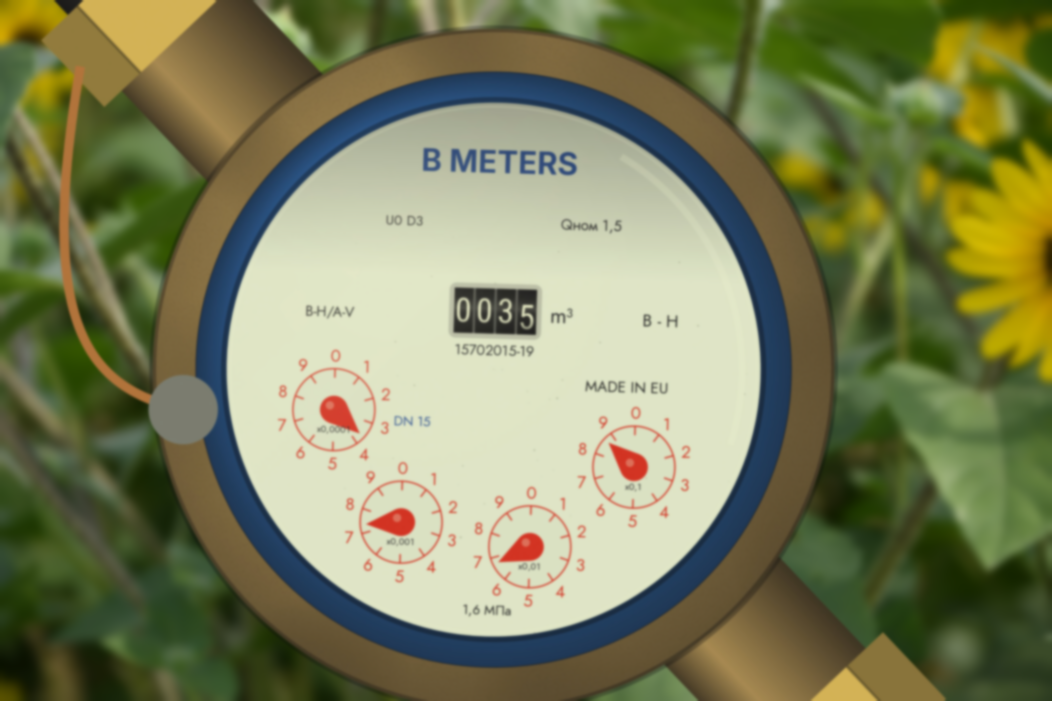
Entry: 34.8673; m³
